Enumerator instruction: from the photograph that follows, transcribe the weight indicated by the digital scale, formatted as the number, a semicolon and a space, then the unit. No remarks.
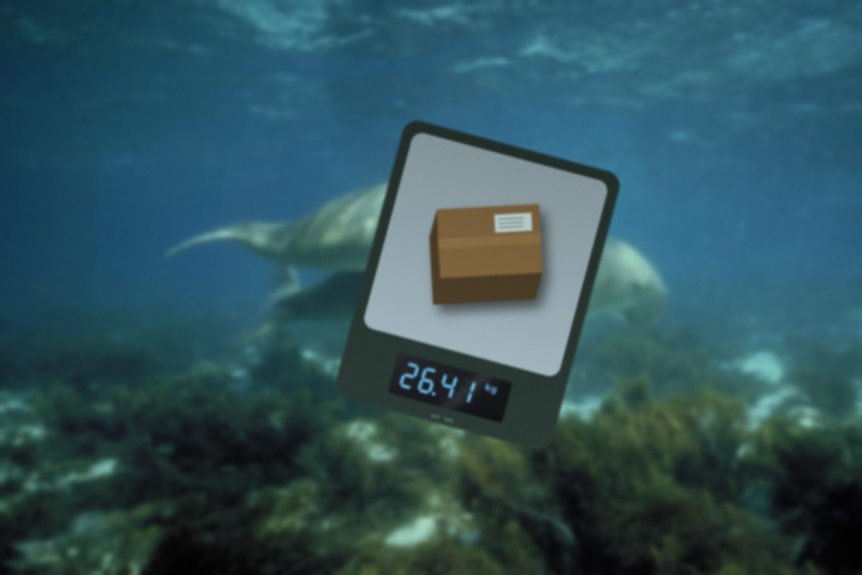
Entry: 26.41; kg
